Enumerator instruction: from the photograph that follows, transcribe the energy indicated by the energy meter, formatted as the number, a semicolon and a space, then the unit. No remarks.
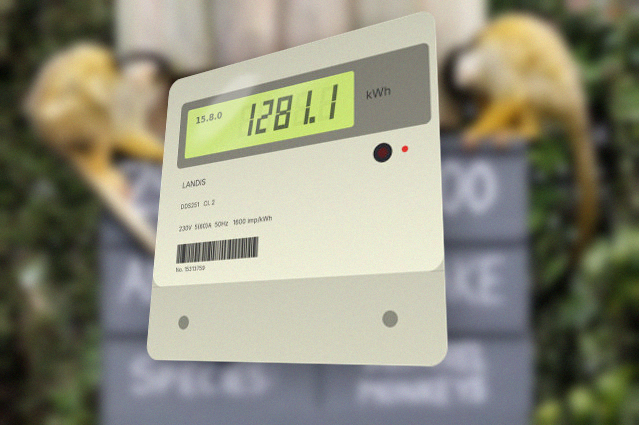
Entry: 1281.1; kWh
